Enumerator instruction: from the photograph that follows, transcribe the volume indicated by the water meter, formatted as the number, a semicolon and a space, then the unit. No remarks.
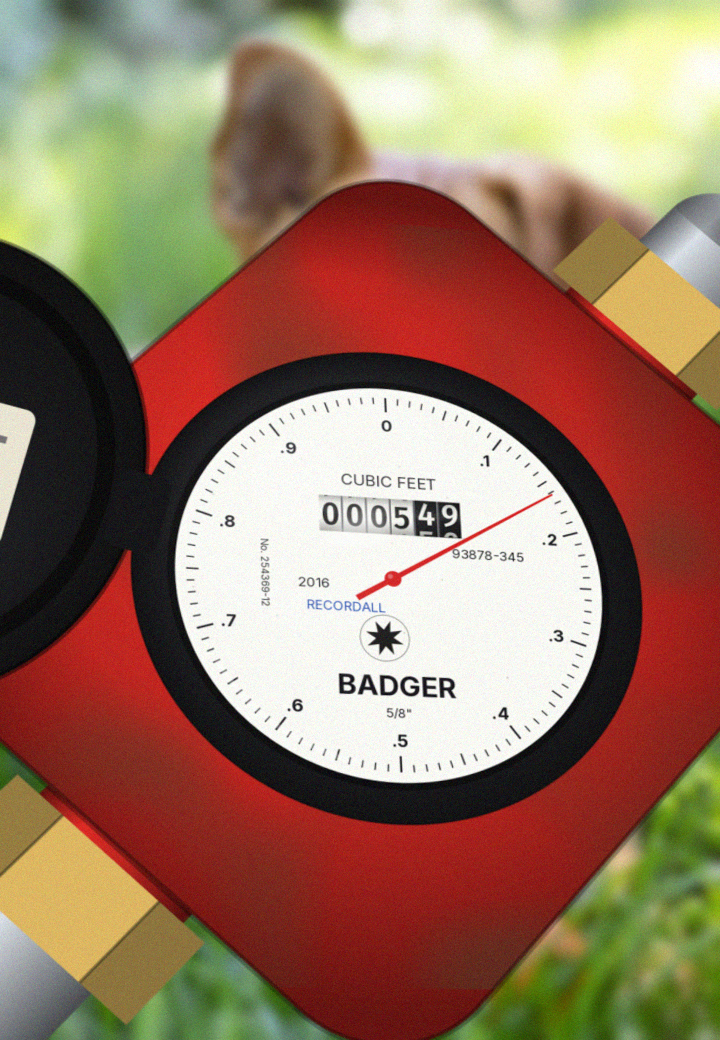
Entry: 549.16; ft³
